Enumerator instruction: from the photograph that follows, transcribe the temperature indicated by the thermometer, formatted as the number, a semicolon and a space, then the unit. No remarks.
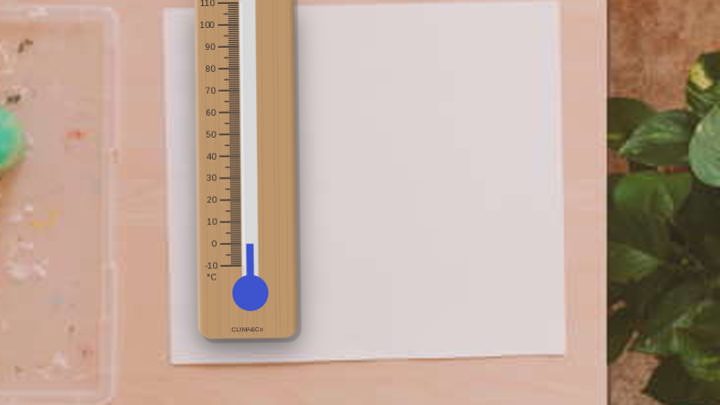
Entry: 0; °C
